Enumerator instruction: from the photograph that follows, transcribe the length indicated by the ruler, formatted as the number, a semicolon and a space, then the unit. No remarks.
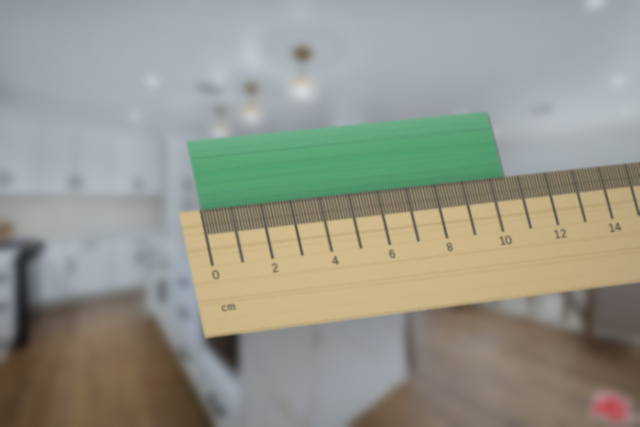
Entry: 10.5; cm
